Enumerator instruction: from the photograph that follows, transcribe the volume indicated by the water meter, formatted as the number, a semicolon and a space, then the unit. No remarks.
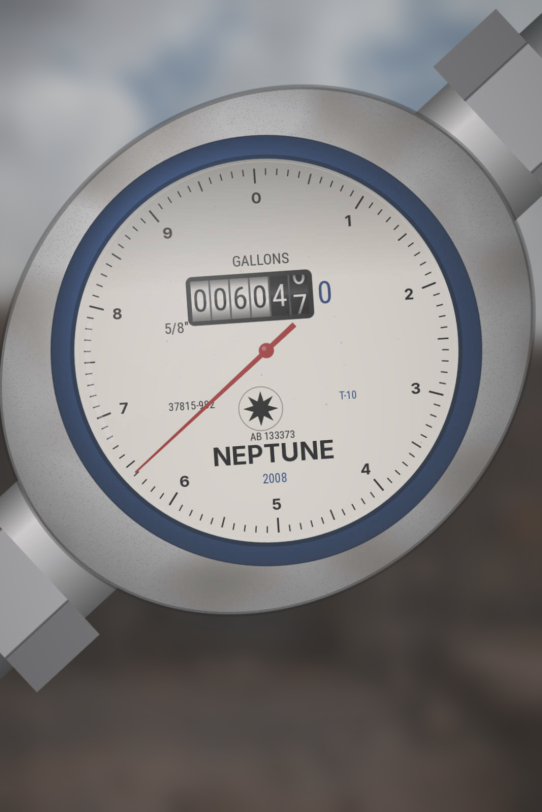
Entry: 60466.4; gal
